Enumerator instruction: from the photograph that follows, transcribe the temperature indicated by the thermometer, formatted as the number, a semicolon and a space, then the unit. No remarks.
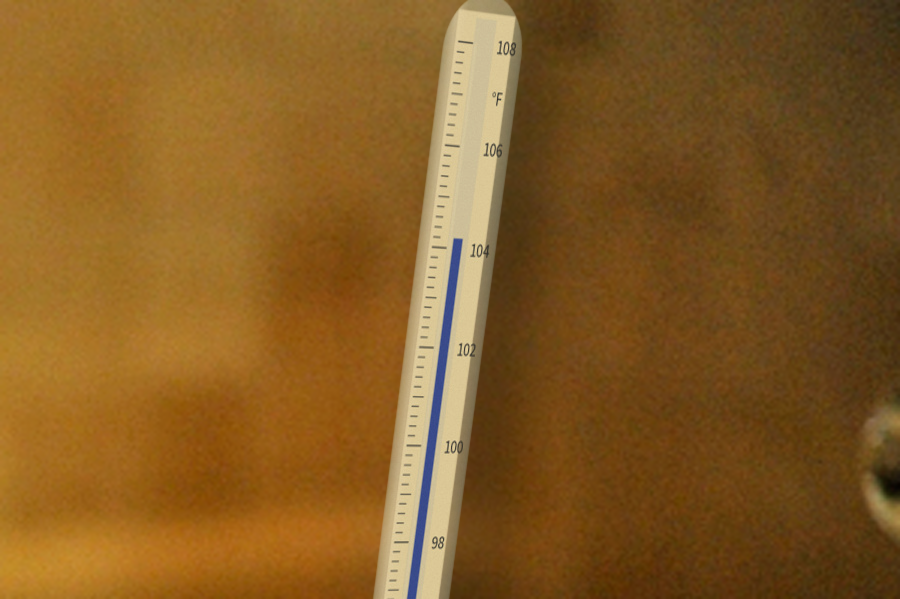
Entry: 104.2; °F
